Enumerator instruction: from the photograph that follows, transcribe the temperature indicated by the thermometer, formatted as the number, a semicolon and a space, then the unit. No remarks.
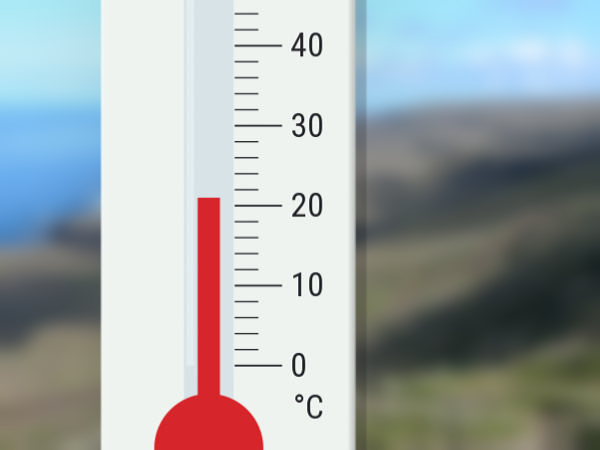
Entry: 21; °C
